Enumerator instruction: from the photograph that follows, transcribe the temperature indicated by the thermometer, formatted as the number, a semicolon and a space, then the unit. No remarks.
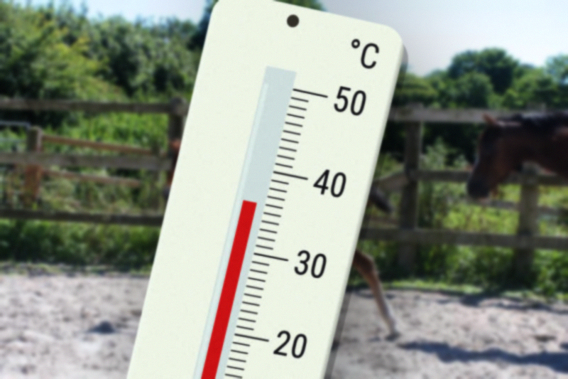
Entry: 36; °C
